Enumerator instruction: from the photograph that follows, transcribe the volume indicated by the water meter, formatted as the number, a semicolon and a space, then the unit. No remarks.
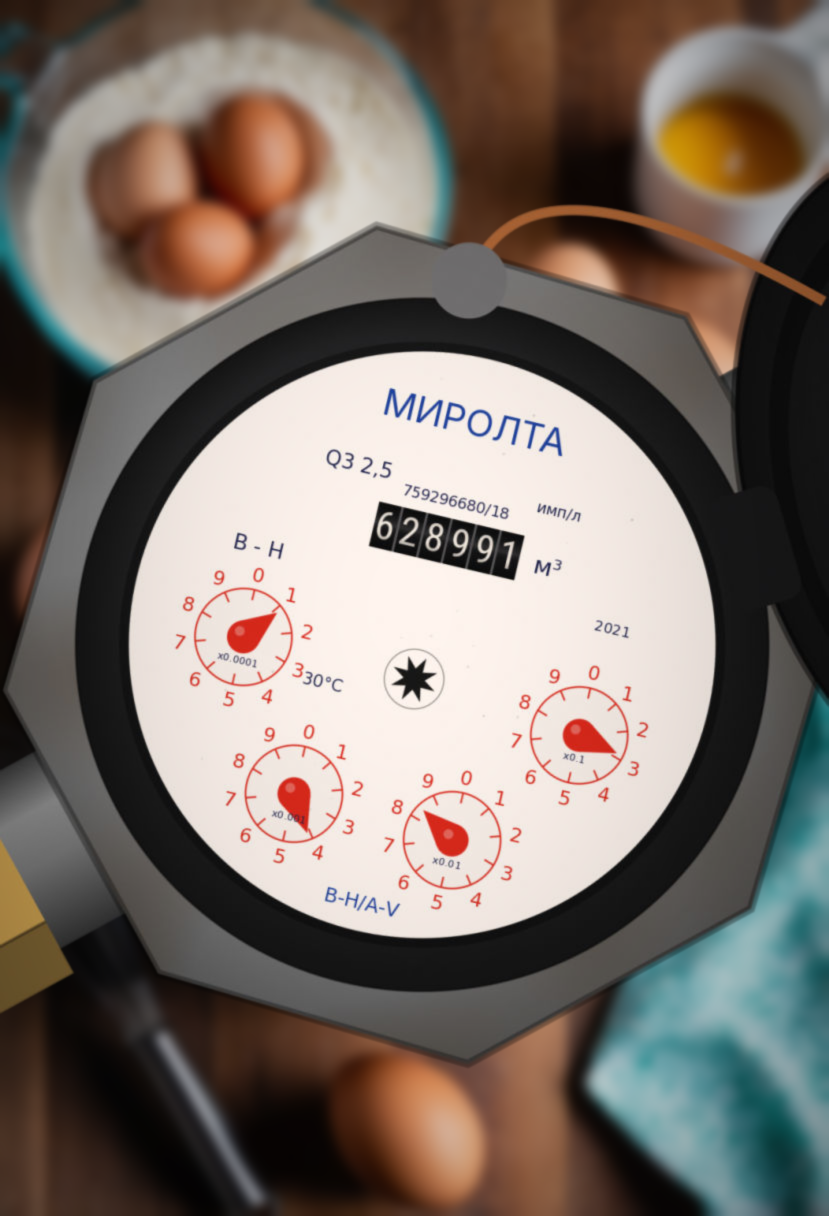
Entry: 628991.2841; m³
